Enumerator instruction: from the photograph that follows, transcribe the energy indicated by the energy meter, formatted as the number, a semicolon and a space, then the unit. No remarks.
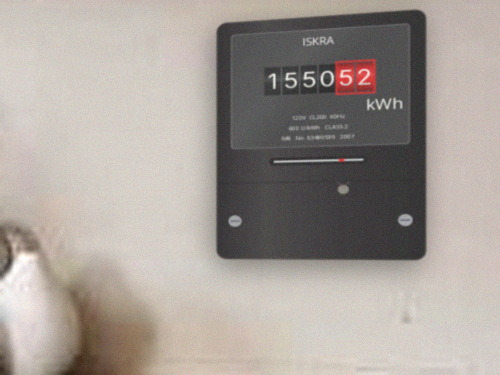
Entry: 1550.52; kWh
